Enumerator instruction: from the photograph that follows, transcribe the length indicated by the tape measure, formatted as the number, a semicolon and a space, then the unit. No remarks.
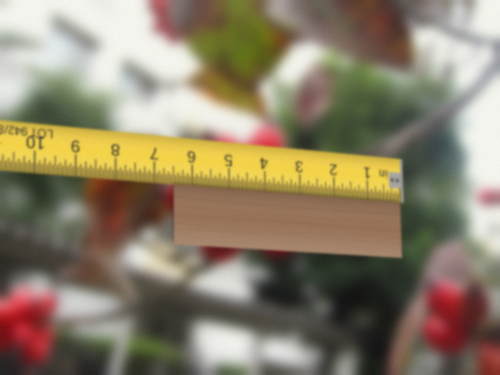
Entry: 6.5; in
